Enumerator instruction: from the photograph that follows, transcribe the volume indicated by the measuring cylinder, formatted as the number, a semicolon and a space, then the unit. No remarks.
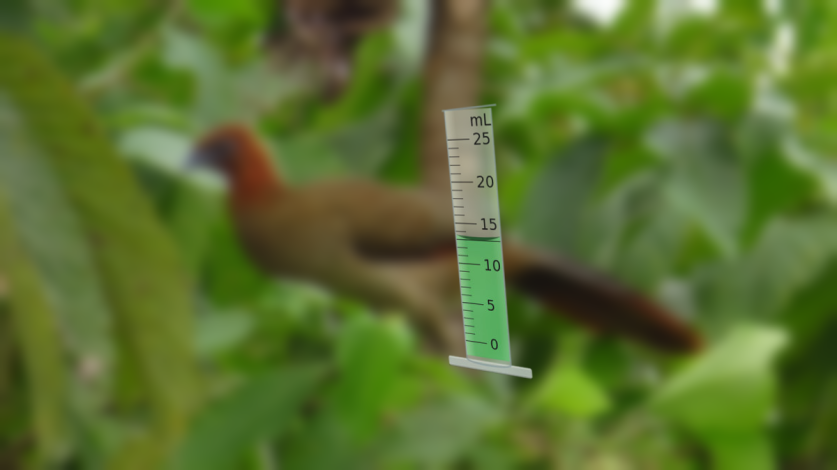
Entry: 13; mL
